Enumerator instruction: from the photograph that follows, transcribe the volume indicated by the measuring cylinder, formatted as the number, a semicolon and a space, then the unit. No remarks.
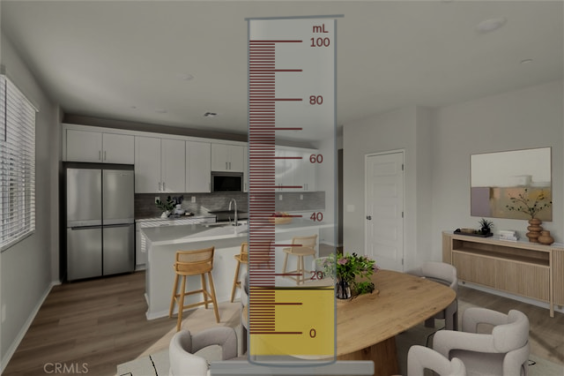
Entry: 15; mL
